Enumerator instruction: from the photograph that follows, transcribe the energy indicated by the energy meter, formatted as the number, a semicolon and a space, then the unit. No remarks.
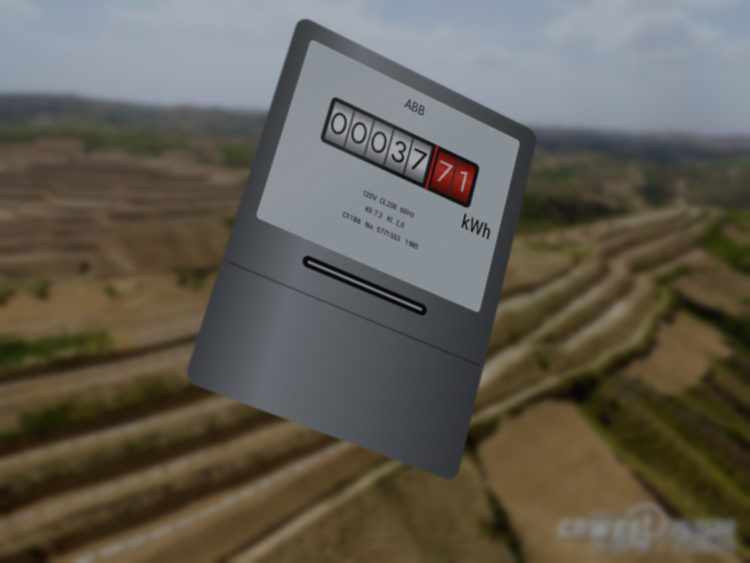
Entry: 37.71; kWh
